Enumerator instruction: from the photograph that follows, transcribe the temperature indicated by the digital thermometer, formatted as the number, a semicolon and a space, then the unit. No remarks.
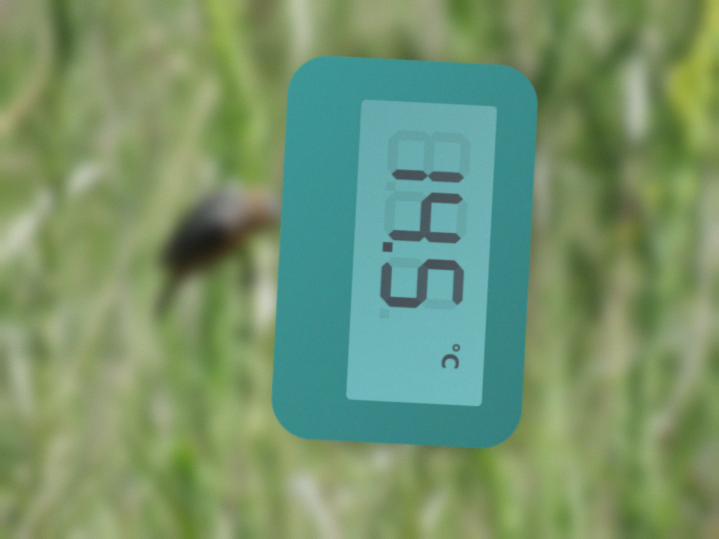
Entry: 14.5; °C
